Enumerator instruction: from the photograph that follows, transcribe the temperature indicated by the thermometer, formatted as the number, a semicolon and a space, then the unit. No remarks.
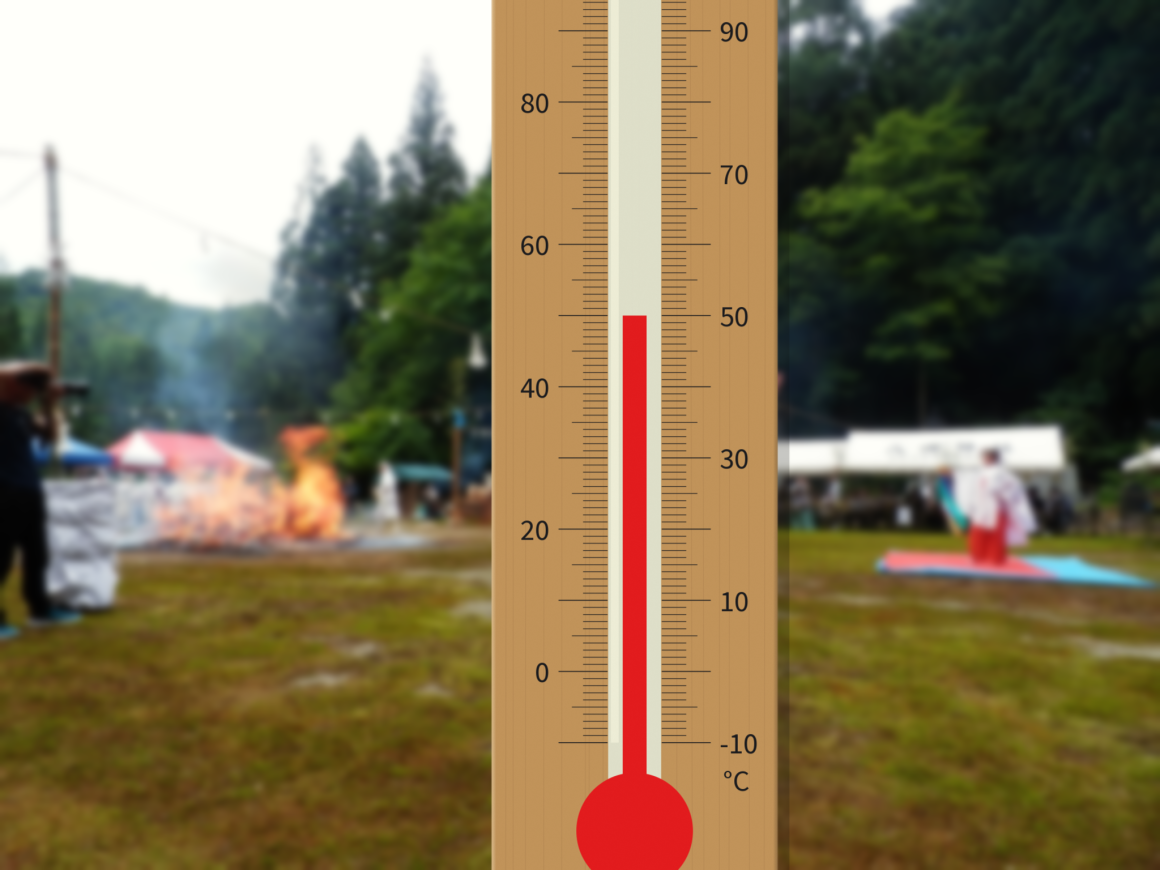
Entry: 50; °C
